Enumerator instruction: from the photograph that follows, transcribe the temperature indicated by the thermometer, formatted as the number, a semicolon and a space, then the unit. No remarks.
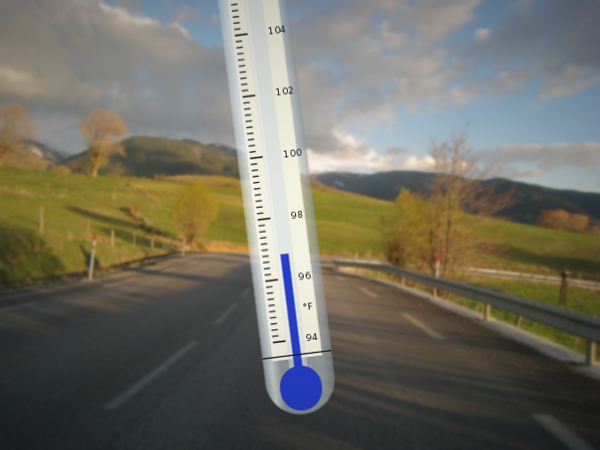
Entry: 96.8; °F
